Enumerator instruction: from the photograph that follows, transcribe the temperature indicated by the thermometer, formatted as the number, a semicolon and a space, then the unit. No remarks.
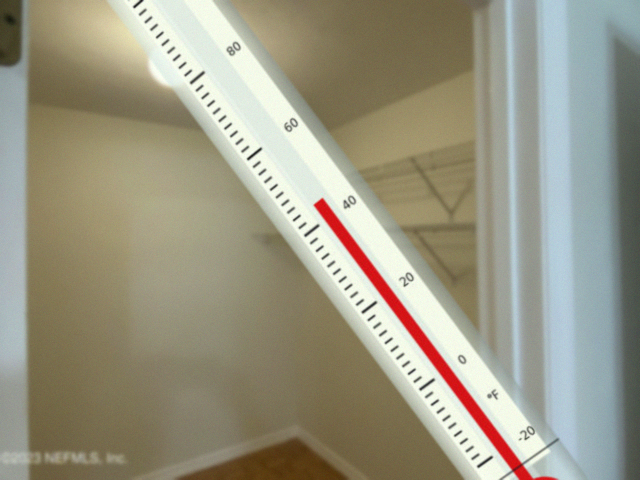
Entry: 44; °F
